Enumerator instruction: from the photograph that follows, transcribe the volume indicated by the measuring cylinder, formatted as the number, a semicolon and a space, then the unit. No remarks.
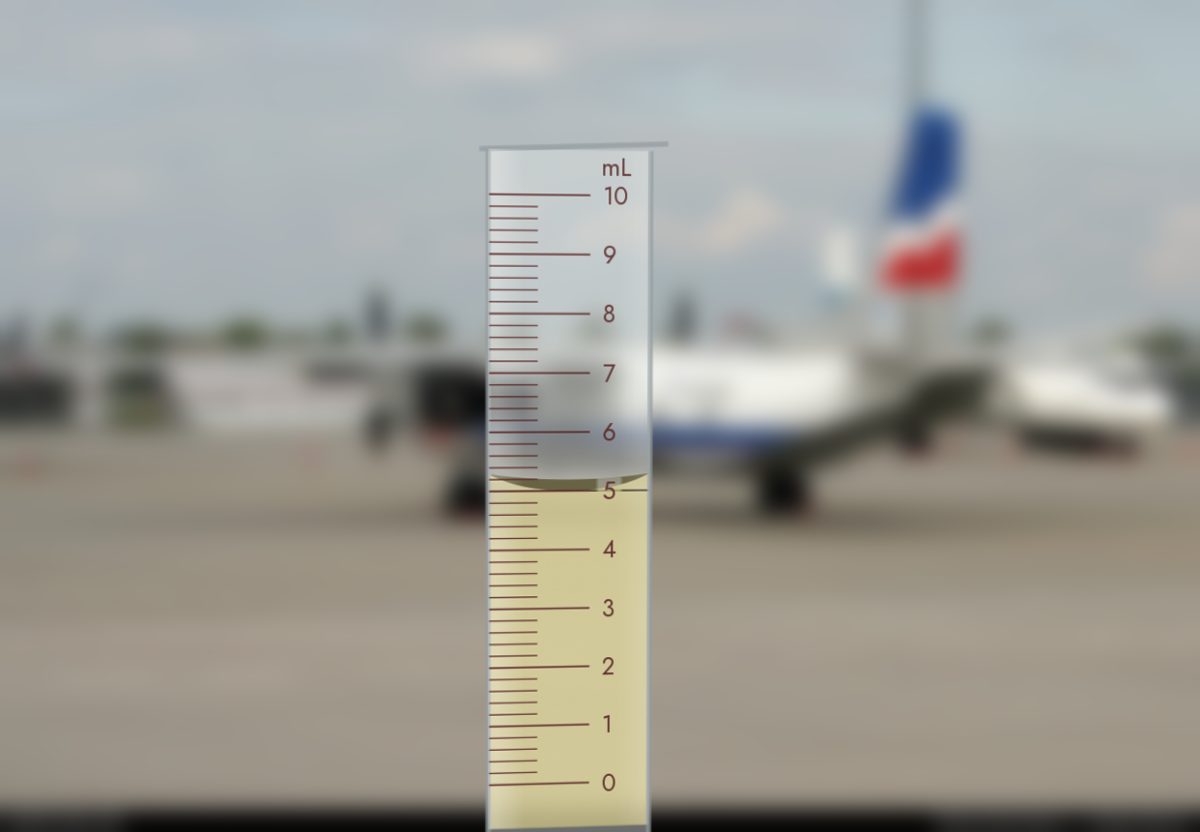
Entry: 5; mL
